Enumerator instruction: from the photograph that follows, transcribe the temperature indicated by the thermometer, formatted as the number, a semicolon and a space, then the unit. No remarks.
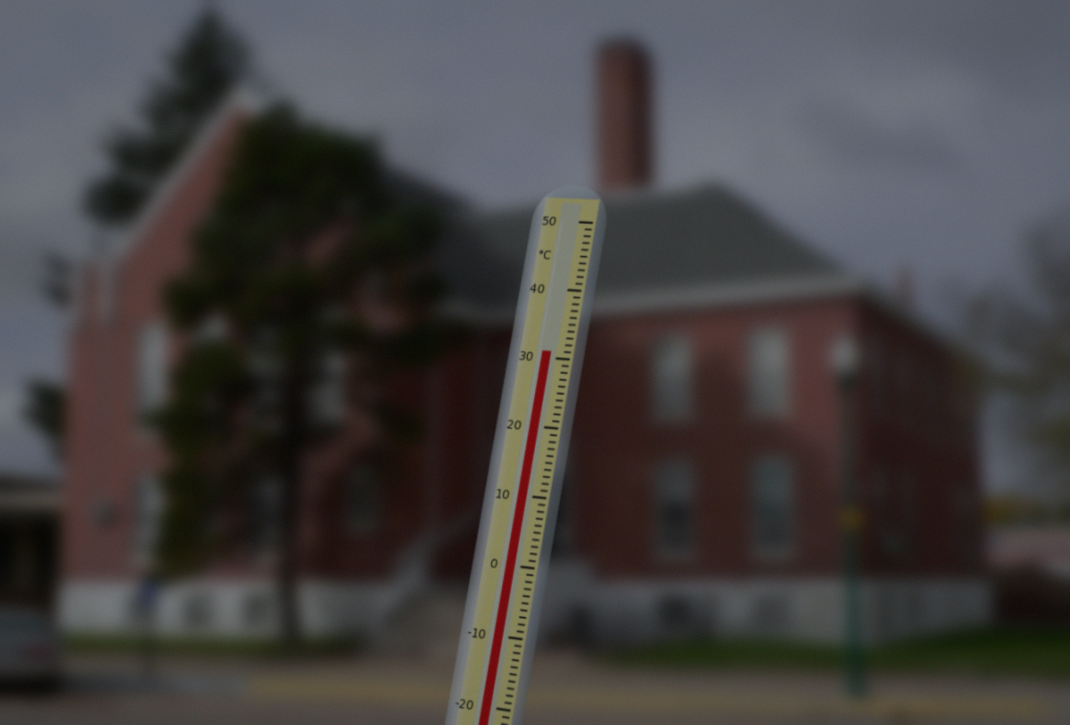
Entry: 31; °C
